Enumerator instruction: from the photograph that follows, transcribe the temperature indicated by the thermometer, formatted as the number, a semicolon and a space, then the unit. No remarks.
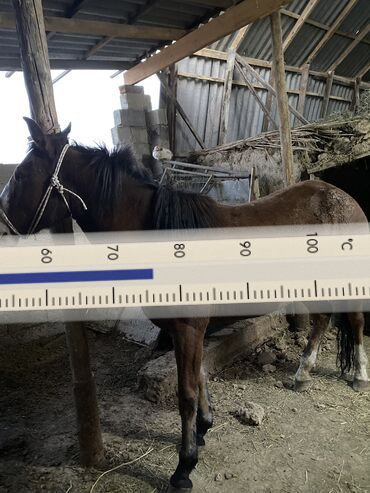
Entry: 76; °C
